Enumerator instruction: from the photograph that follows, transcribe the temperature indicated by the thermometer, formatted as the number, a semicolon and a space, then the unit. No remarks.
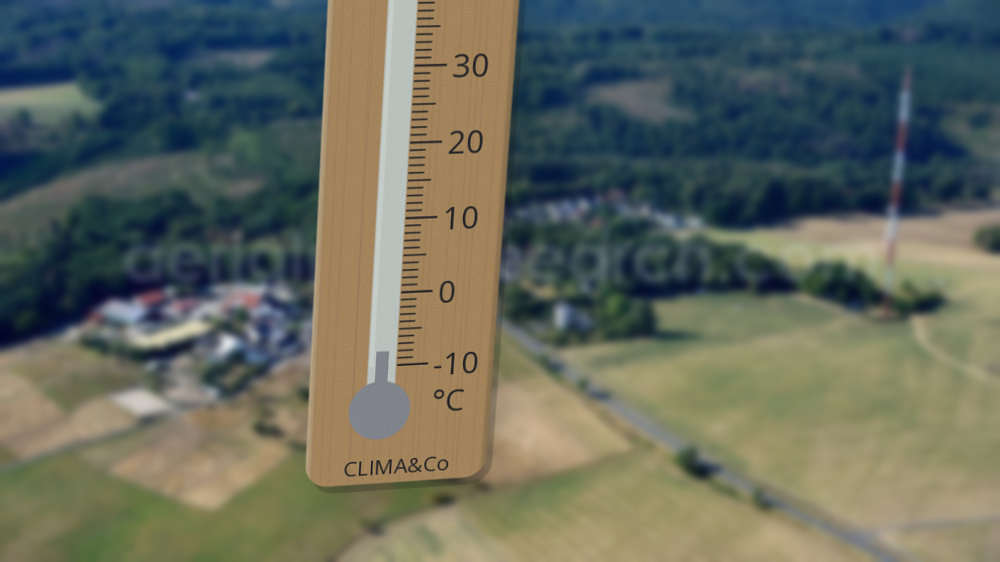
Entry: -8; °C
